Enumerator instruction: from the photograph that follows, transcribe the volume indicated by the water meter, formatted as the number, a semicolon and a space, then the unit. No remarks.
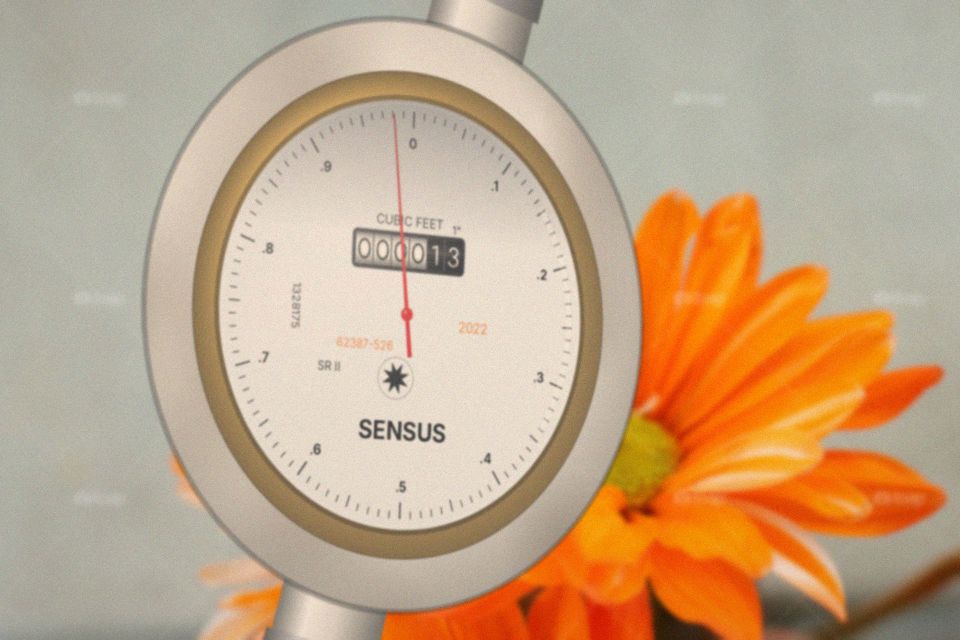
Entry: 12.98; ft³
